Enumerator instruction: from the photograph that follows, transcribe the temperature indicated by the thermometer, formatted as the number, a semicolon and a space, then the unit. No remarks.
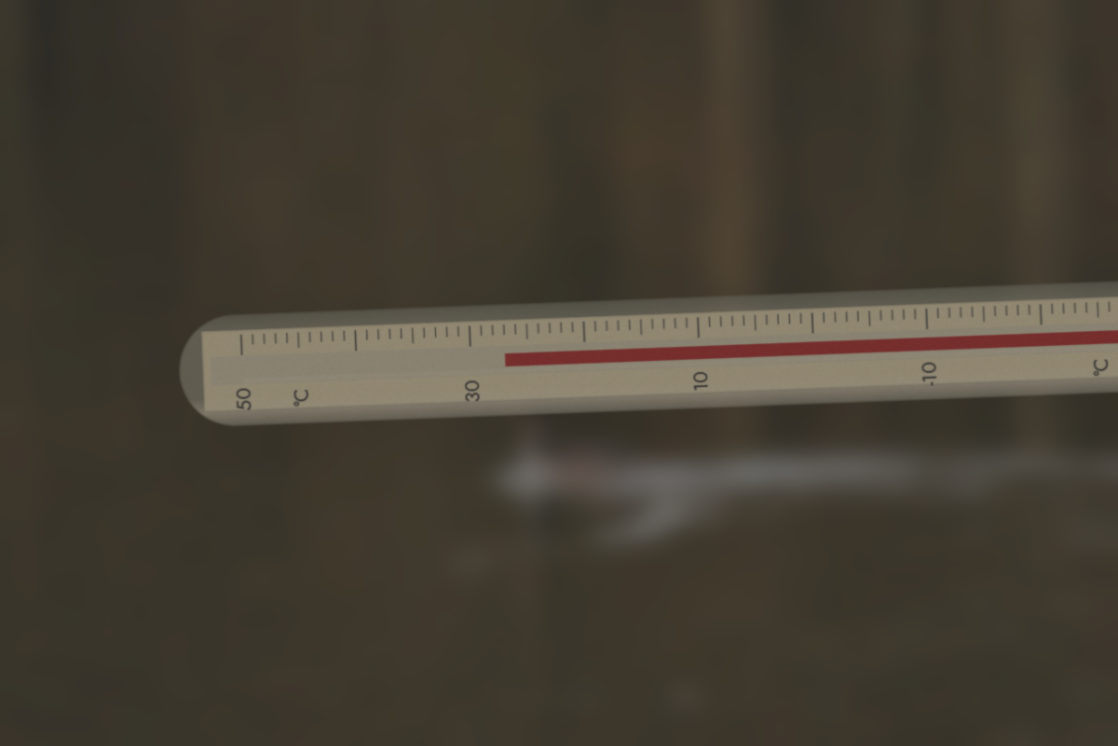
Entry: 27; °C
